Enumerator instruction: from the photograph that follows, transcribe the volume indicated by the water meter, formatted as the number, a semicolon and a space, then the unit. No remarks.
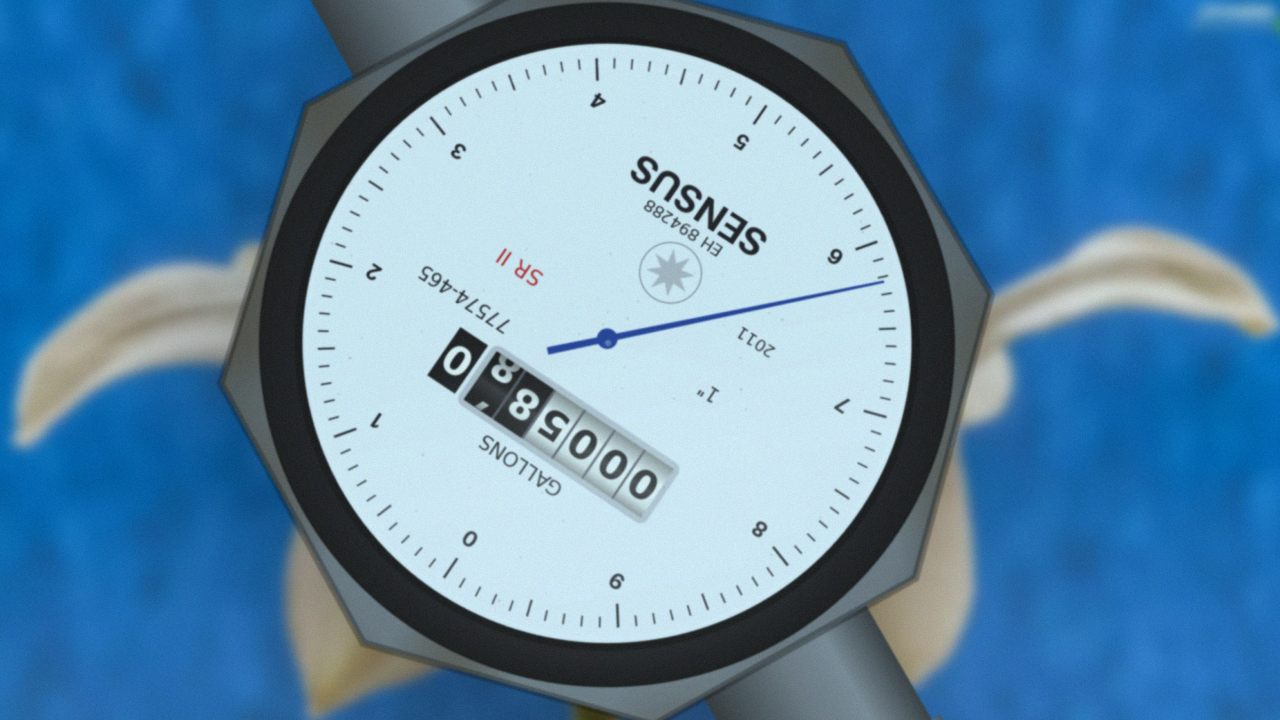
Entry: 5876.2; gal
